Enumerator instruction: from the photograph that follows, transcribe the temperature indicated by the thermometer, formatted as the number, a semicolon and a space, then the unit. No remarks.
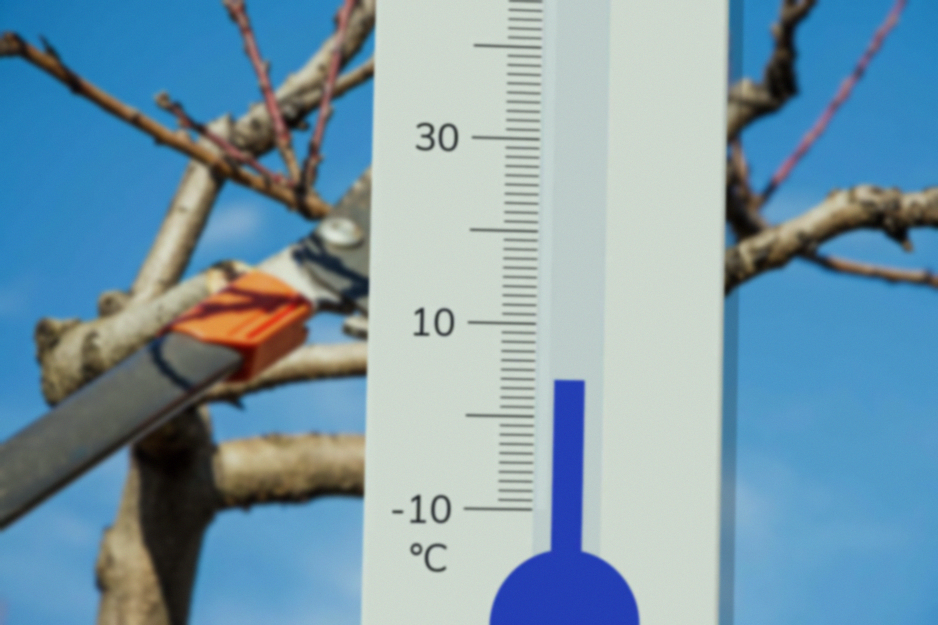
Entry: 4; °C
